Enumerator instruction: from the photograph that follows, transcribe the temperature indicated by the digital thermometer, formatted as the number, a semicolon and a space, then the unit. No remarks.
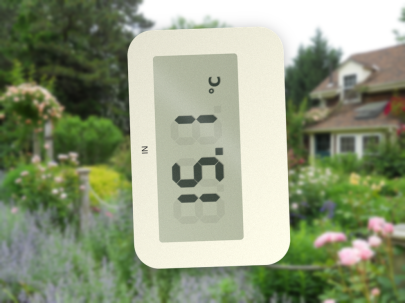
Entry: 15.1; °C
